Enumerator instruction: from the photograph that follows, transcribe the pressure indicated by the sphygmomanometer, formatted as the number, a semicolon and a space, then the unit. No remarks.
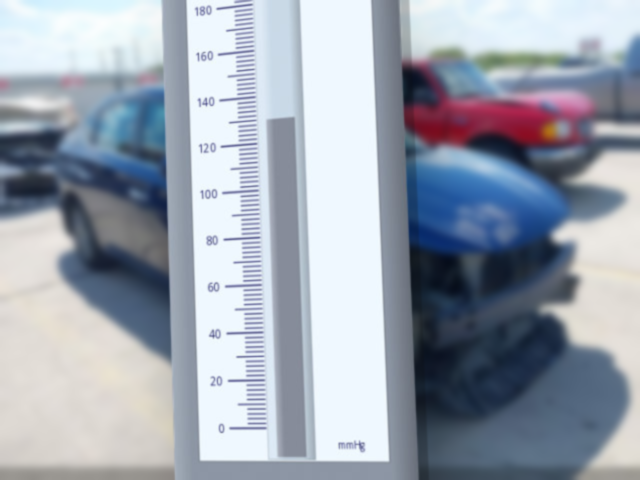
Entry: 130; mmHg
